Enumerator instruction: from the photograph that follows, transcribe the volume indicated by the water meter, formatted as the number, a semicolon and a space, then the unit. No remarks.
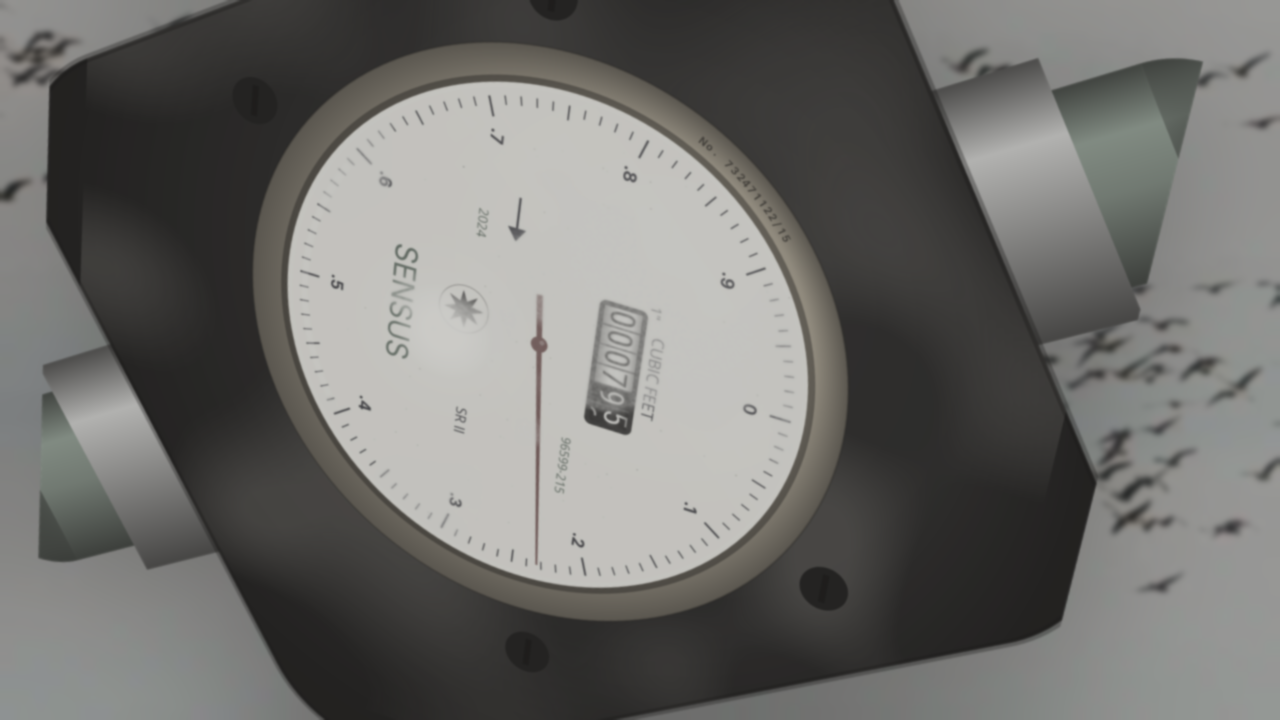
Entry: 795.23; ft³
